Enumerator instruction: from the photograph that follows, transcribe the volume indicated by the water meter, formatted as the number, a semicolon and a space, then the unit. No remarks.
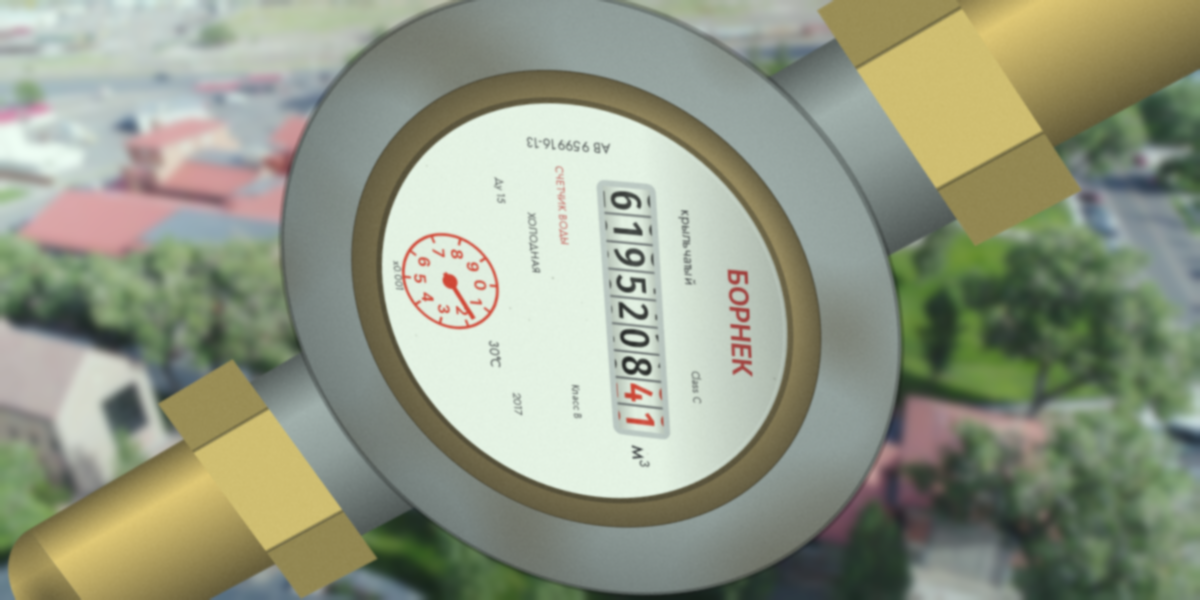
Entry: 6195208.411; m³
